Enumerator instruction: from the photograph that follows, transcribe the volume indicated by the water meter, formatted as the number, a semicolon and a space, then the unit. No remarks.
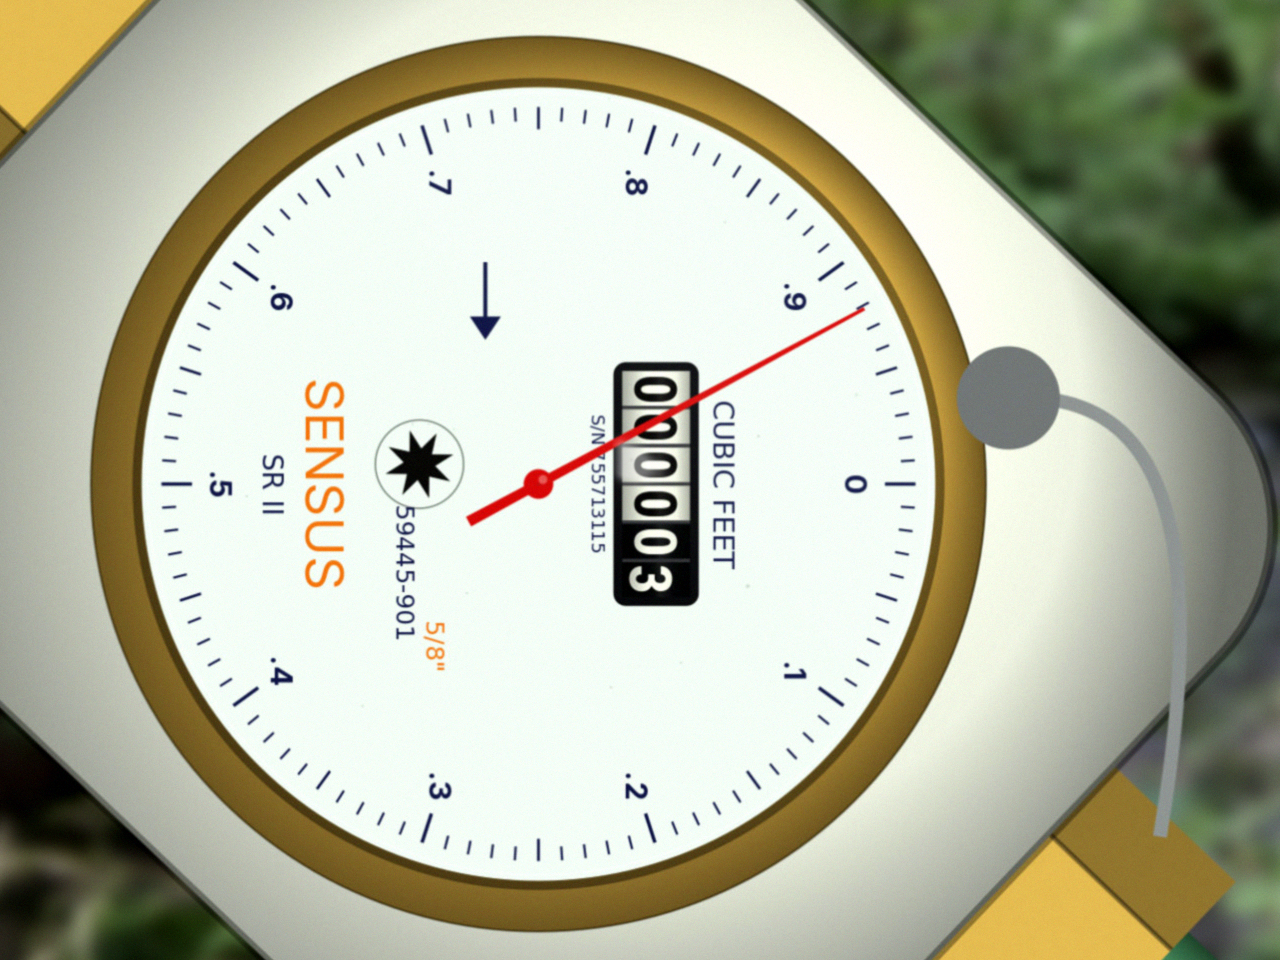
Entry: 2.92; ft³
